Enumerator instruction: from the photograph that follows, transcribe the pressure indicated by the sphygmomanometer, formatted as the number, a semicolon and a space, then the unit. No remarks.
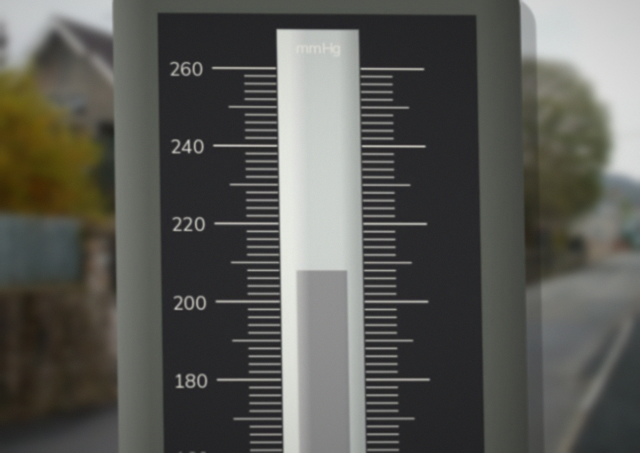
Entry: 208; mmHg
